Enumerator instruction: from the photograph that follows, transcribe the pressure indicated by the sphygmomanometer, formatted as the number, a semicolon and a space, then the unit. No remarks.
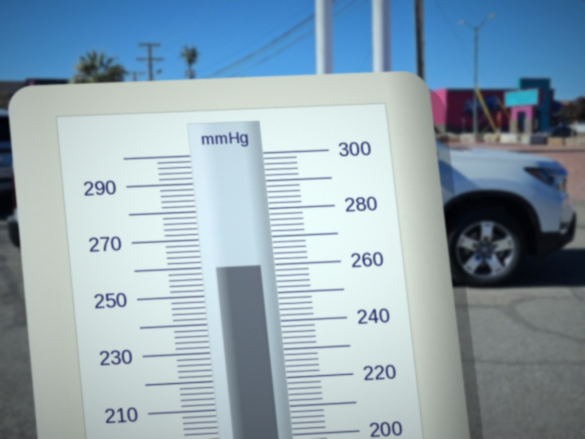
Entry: 260; mmHg
